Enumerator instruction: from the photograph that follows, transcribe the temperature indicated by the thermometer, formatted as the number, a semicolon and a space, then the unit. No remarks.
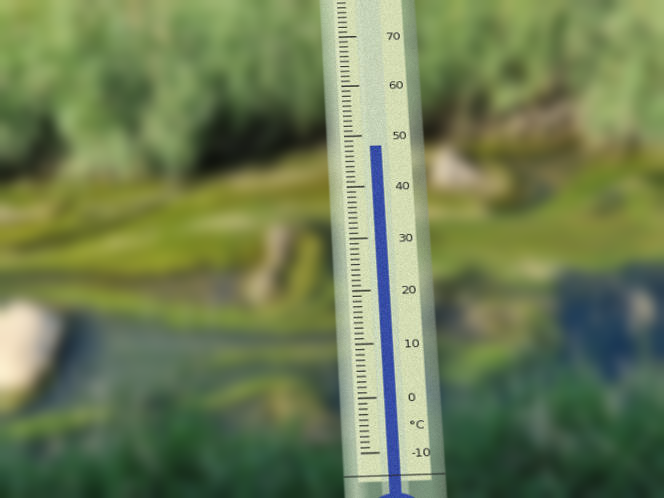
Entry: 48; °C
